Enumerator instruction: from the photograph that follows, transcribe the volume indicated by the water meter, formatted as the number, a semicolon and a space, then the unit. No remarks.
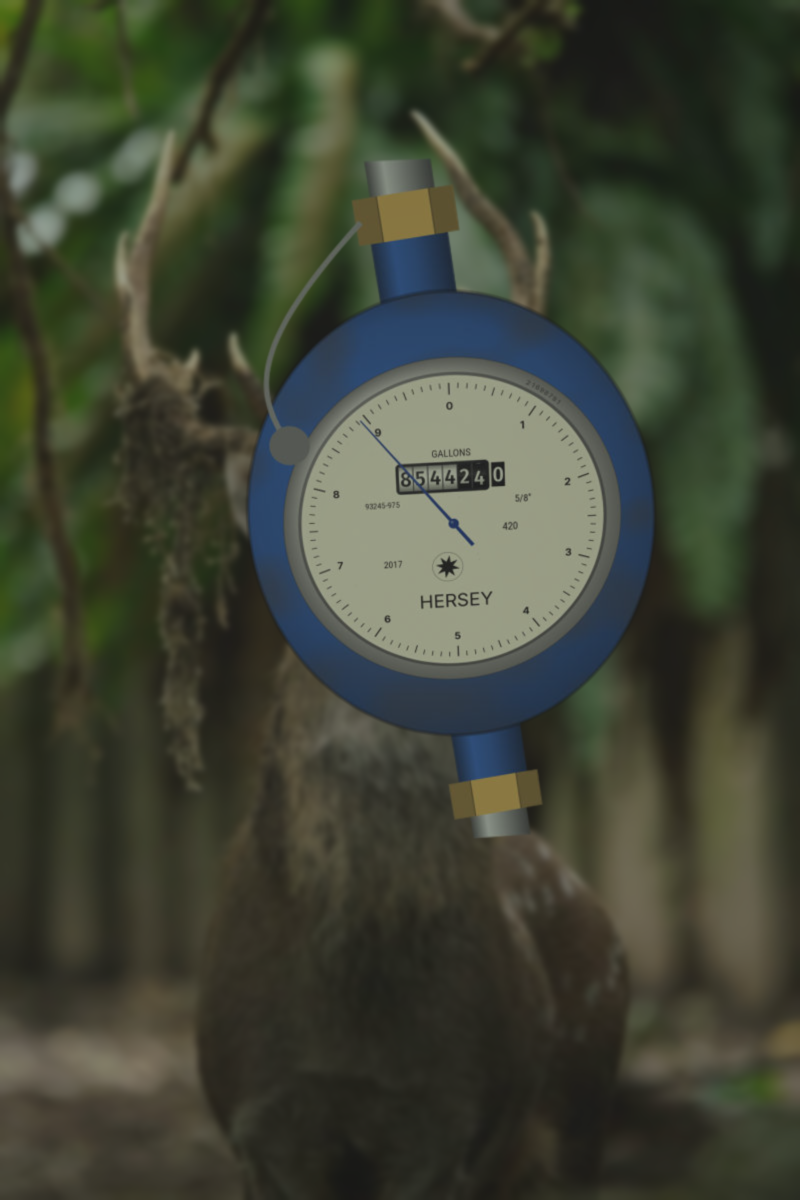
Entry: 8544238.9; gal
